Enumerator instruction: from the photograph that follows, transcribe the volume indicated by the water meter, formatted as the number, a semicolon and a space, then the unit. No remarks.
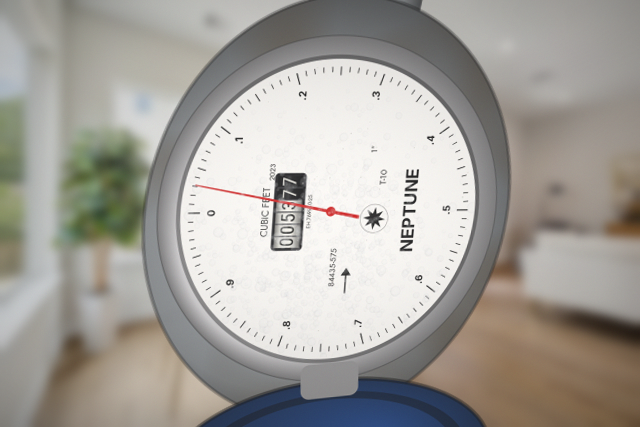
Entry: 5377.03; ft³
